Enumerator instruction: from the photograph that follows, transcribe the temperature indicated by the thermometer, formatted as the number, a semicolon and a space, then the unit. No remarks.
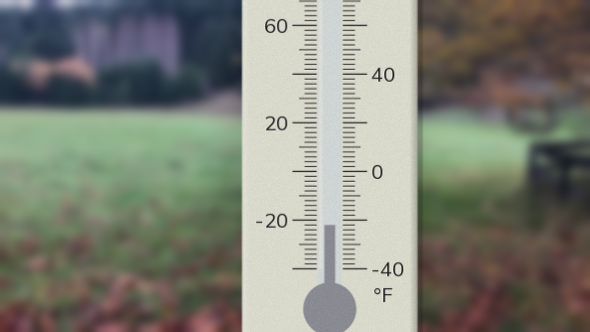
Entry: -22; °F
